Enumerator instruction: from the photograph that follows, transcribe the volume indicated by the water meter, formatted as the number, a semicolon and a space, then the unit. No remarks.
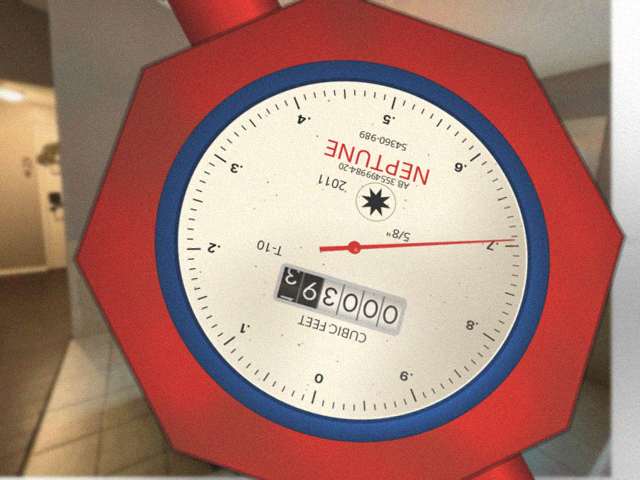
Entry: 392.69; ft³
